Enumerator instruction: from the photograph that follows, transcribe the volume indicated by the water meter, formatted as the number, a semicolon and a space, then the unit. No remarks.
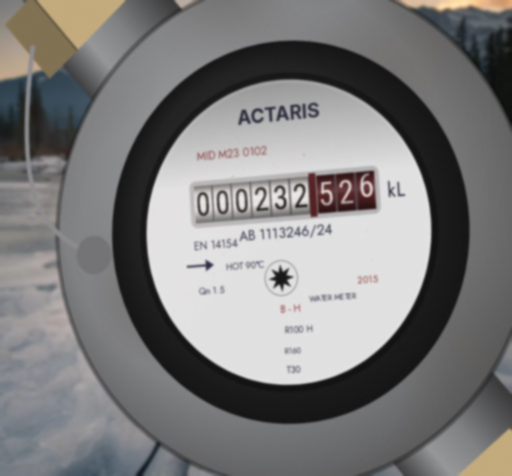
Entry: 232.526; kL
